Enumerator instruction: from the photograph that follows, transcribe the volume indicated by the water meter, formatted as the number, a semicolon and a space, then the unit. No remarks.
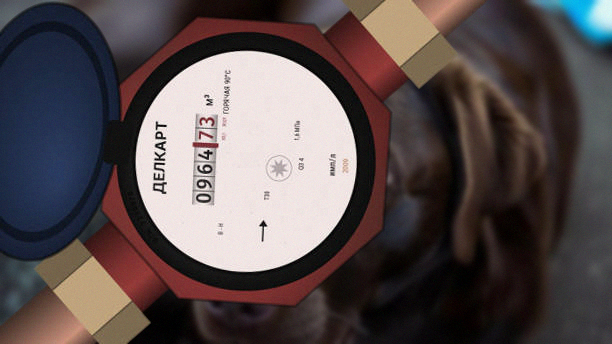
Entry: 964.73; m³
